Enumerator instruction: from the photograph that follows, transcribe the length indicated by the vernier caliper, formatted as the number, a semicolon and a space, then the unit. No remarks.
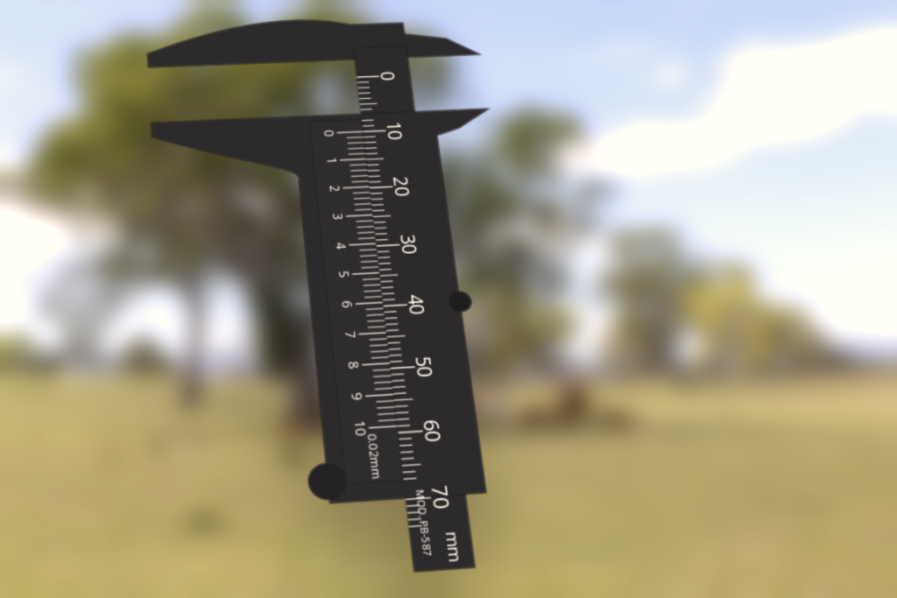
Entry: 10.0; mm
